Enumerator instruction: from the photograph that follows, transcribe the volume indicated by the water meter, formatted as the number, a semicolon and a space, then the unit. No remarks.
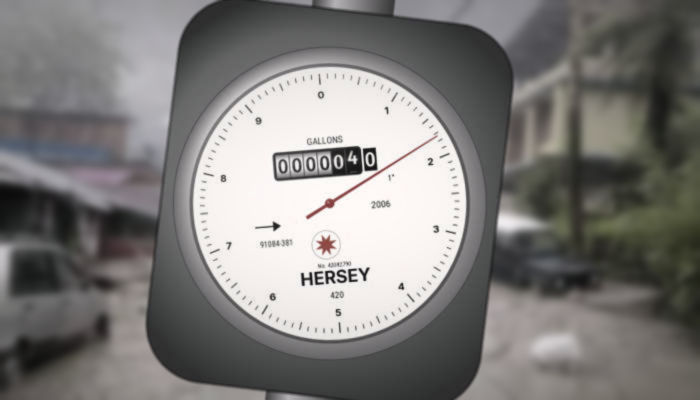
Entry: 41.7; gal
